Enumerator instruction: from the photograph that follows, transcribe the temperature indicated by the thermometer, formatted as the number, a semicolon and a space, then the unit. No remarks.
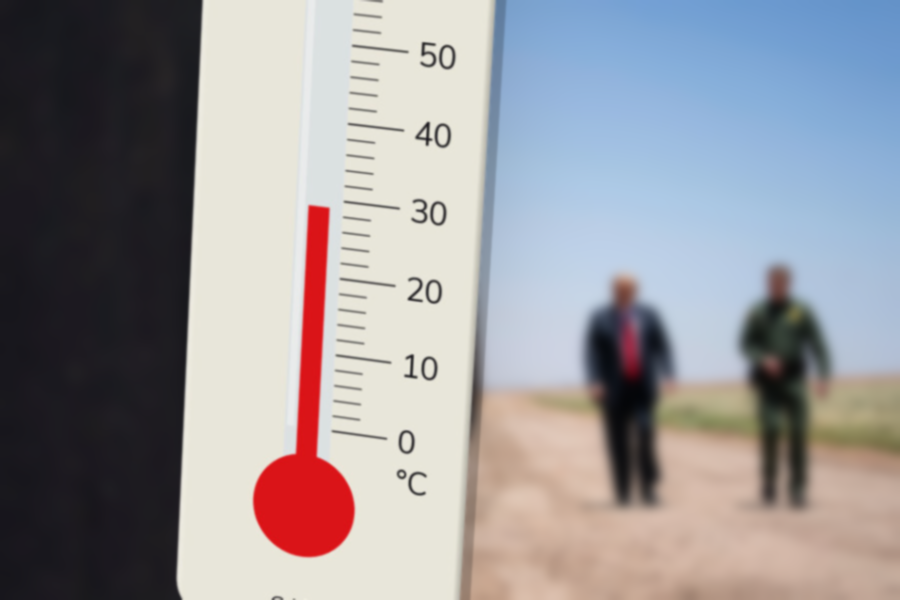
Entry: 29; °C
